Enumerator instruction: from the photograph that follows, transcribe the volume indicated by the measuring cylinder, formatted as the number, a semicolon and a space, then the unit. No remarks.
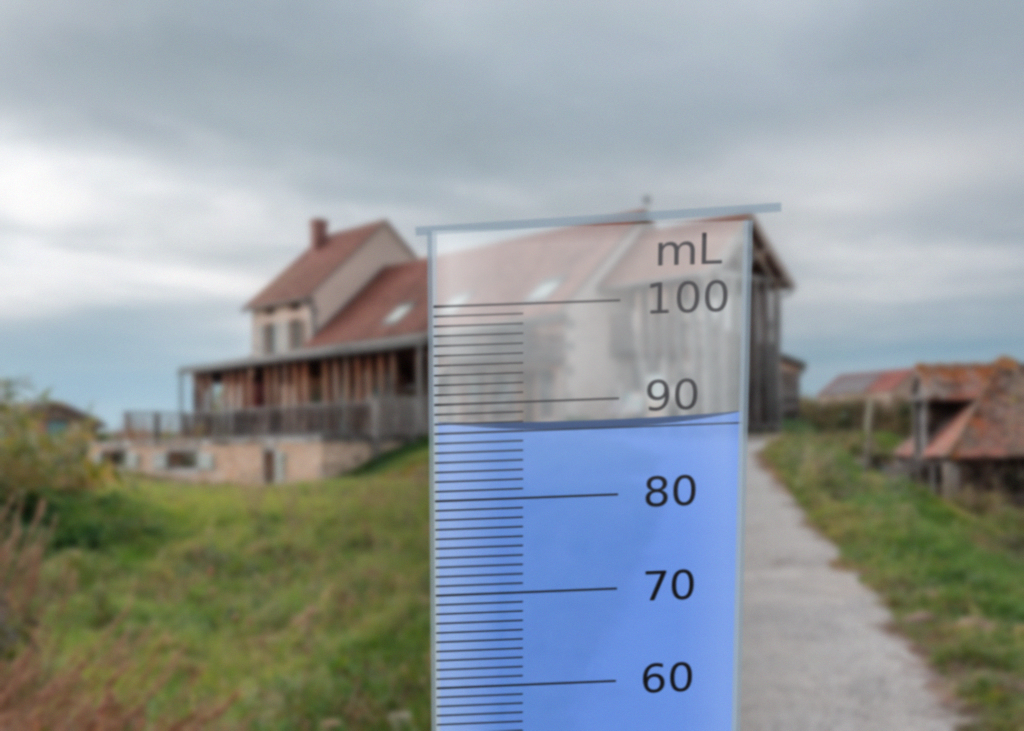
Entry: 87; mL
